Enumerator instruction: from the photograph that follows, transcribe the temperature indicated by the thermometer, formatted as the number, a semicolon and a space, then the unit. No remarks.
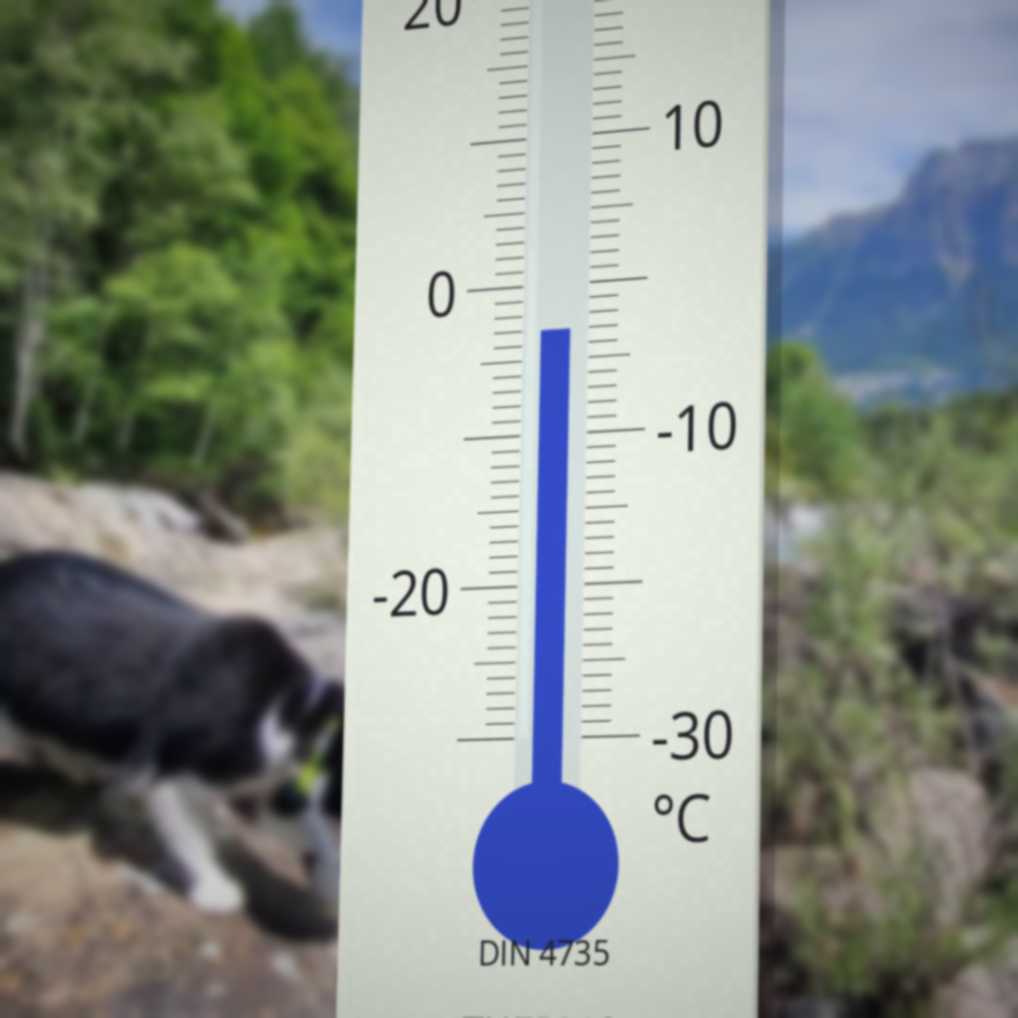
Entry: -3; °C
